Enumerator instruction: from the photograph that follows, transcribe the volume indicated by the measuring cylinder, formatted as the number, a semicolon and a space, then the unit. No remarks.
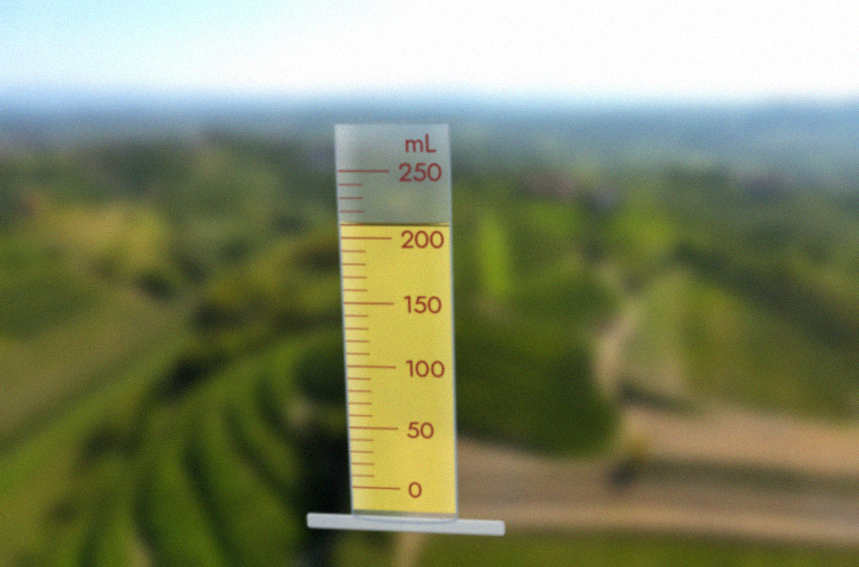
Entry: 210; mL
